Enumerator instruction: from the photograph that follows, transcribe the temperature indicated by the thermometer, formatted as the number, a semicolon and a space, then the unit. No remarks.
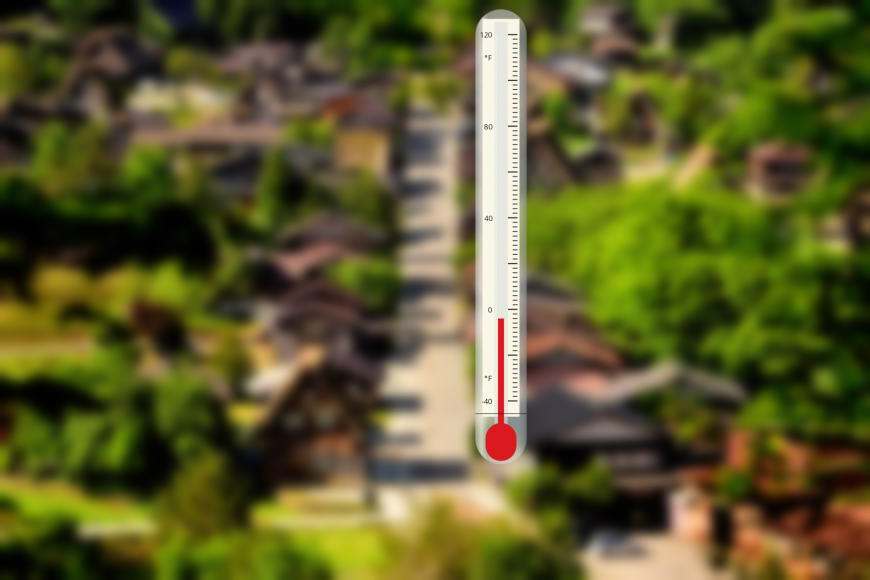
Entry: -4; °F
